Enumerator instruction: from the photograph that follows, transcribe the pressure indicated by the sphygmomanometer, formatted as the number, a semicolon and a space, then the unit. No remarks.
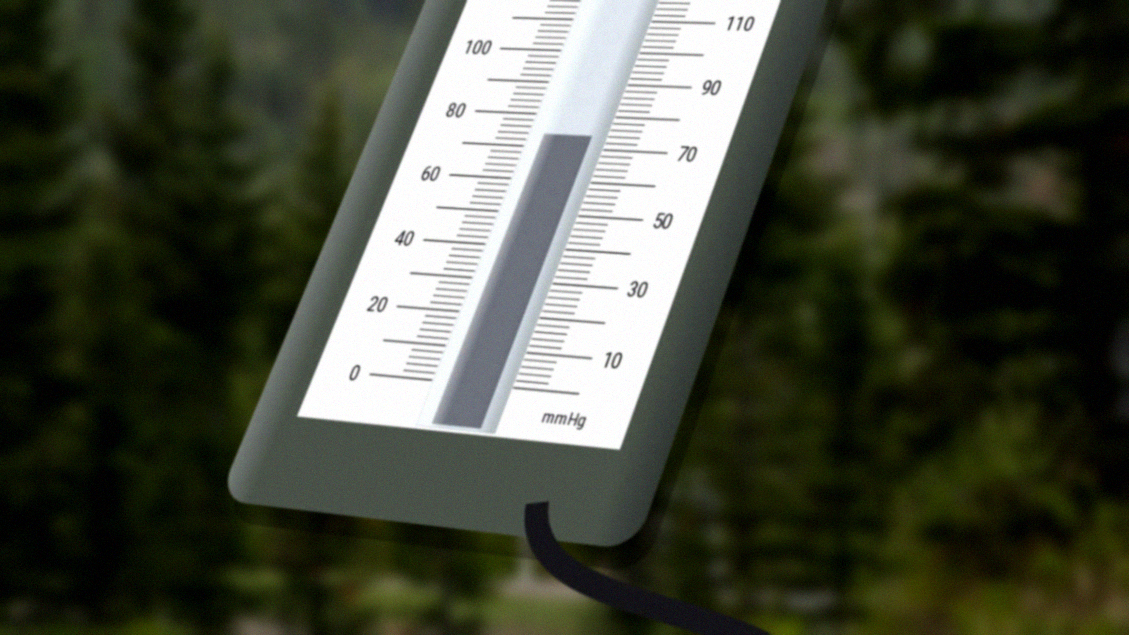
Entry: 74; mmHg
